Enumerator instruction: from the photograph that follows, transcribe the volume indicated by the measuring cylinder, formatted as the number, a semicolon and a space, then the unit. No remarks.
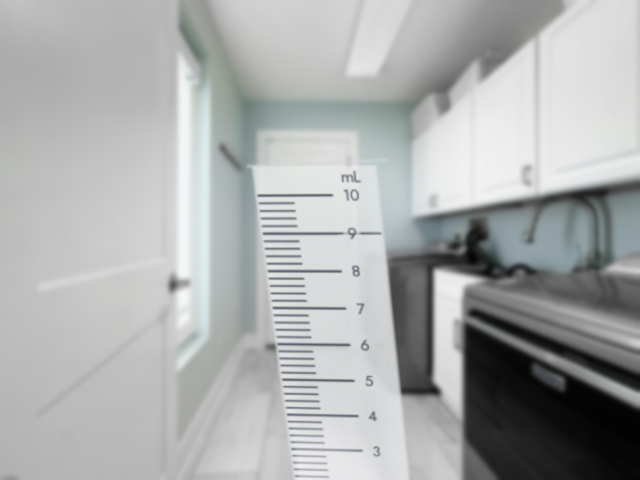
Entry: 9; mL
